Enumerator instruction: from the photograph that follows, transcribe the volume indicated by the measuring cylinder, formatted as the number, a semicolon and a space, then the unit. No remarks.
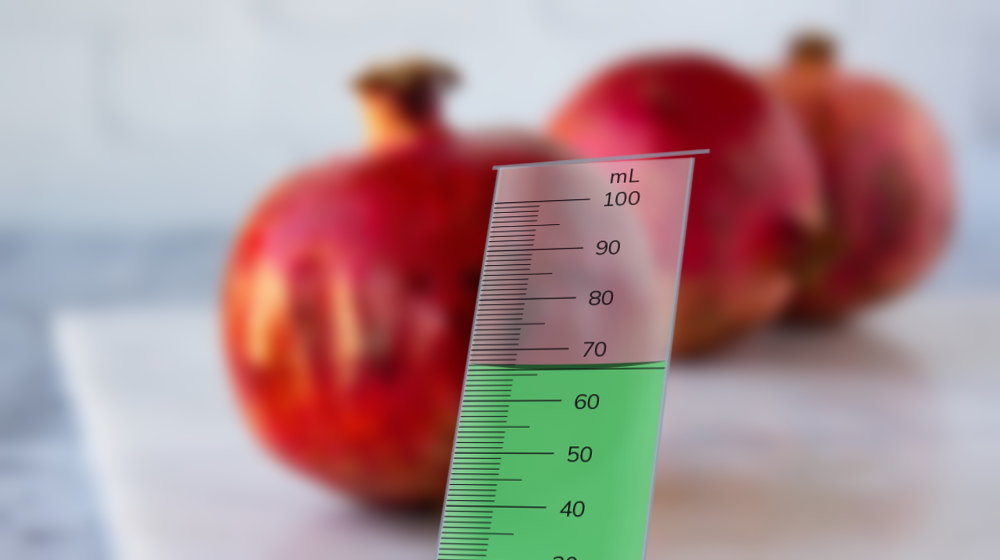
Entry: 66; mL
